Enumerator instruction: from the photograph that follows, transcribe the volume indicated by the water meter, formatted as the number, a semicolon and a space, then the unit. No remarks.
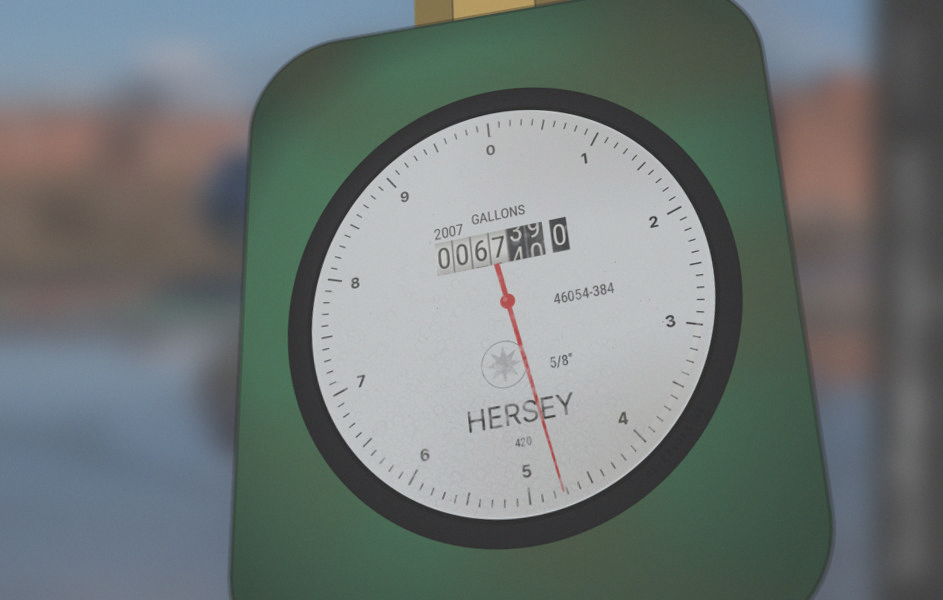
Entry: 67394.7; gal
